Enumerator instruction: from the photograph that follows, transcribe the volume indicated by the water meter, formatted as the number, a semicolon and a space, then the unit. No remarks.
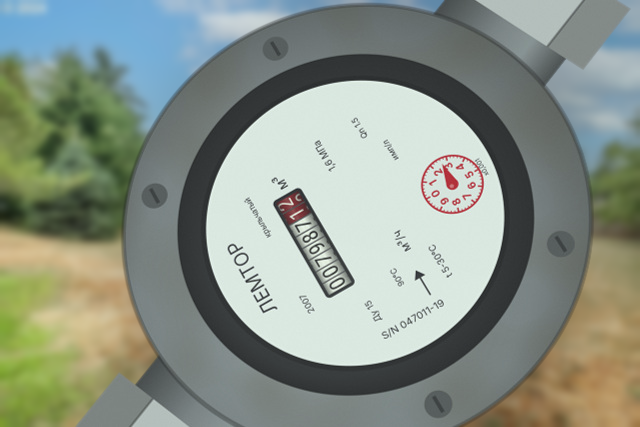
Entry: 7987.122; m³
